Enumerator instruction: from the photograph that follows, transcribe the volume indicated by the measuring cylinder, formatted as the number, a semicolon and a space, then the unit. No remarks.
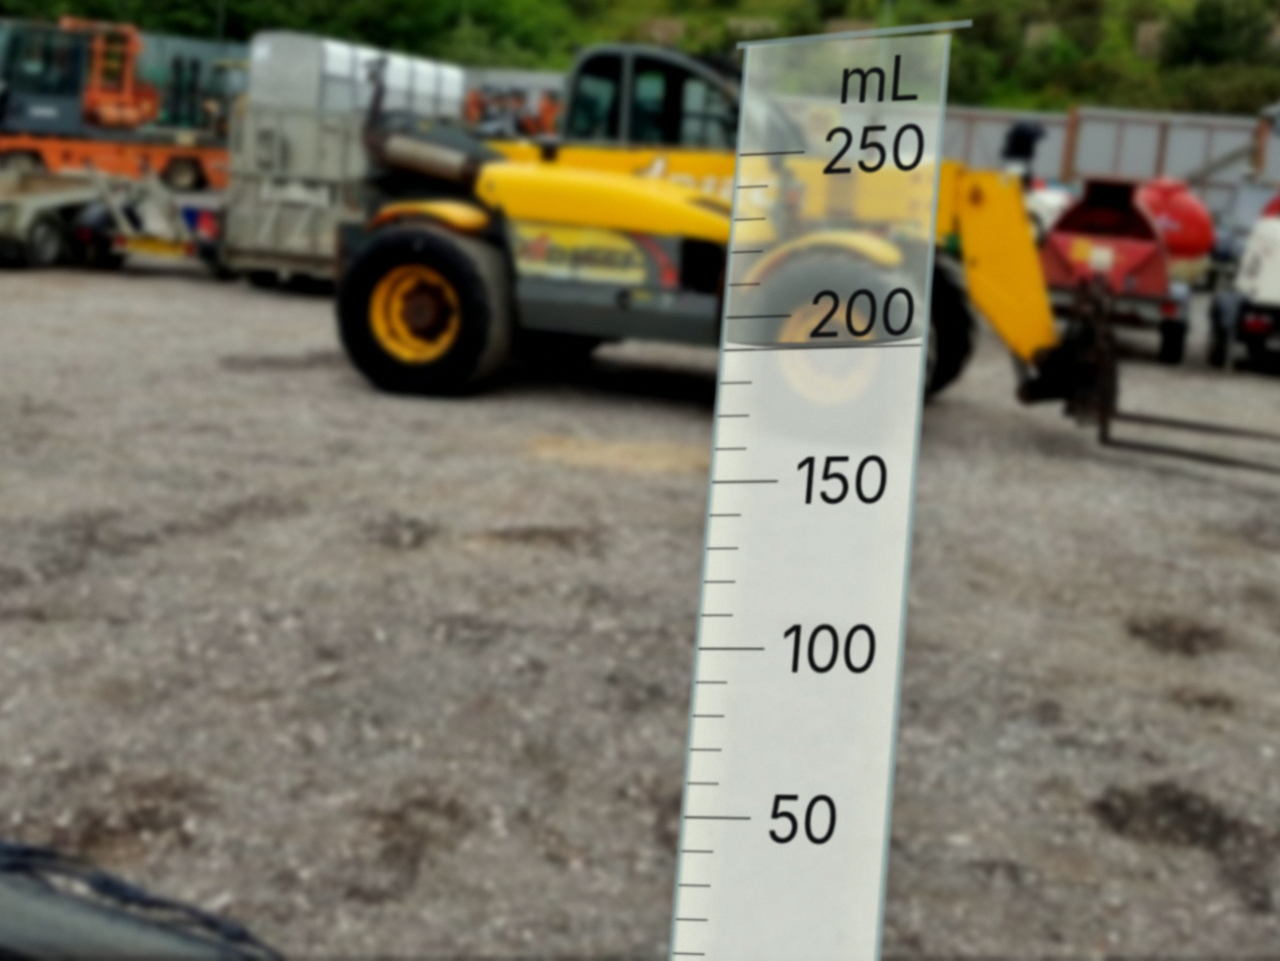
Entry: 190; mL
